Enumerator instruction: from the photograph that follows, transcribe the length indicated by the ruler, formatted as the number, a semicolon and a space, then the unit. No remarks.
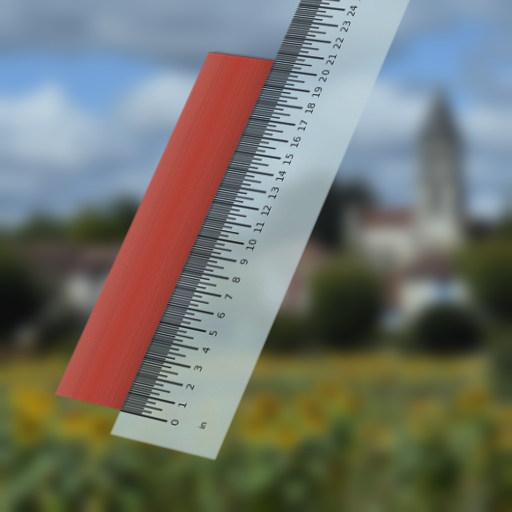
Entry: 20.5; in
